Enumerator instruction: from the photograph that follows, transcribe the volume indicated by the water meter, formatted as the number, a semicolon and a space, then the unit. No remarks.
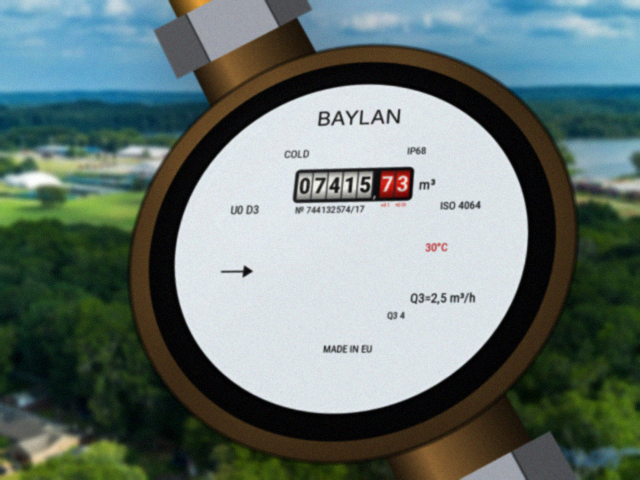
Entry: 7415.73; m³
